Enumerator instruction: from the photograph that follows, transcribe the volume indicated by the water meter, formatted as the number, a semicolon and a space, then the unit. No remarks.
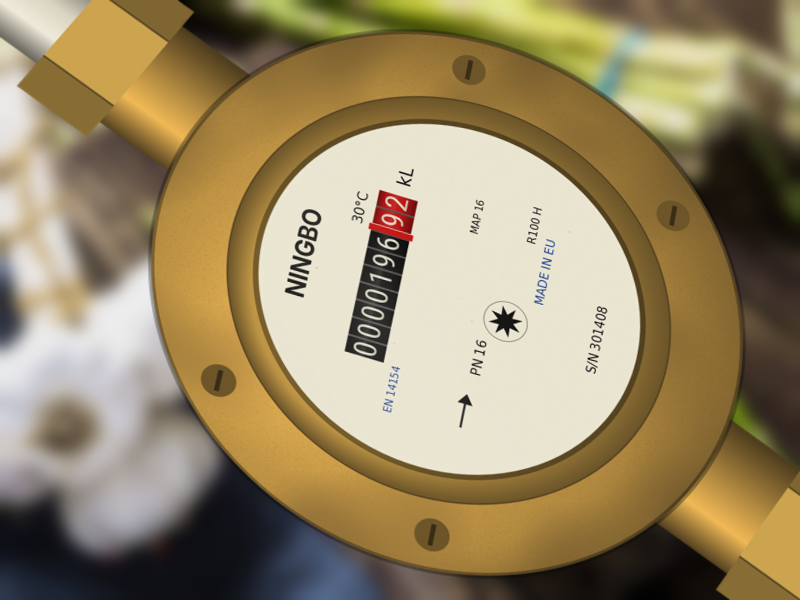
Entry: 196.92; kL
